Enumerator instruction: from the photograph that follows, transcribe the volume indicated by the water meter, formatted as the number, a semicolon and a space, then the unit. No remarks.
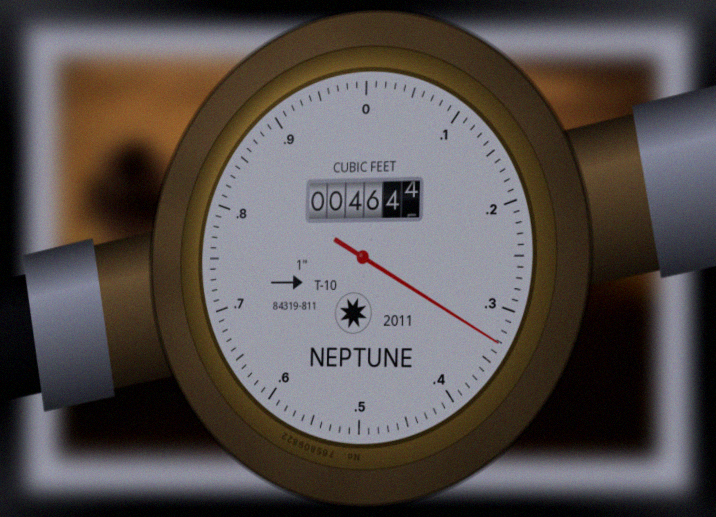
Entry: 4644.33; ft³
